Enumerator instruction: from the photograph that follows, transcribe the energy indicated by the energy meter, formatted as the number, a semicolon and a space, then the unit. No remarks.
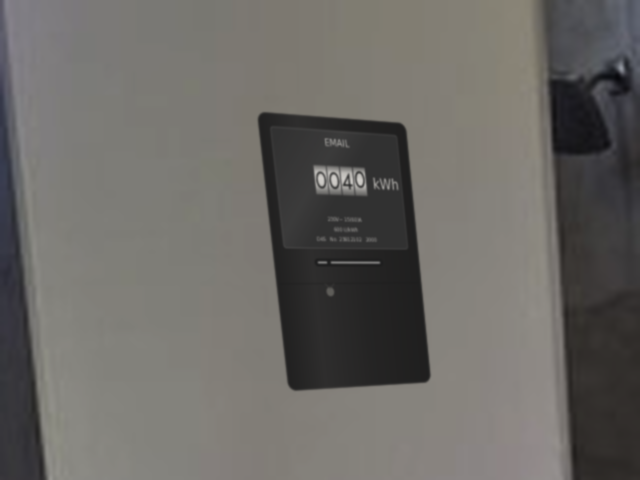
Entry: 40; kWh
